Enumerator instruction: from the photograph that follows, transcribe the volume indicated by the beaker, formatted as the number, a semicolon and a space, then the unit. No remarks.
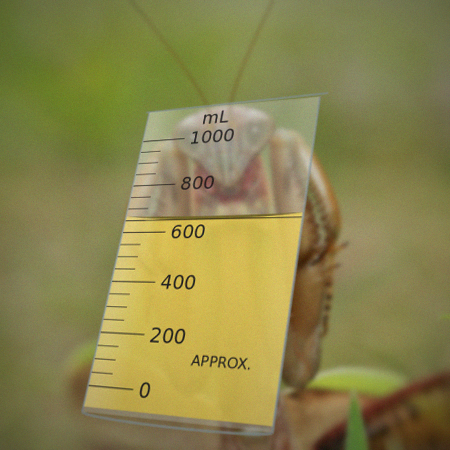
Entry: 650; mL
